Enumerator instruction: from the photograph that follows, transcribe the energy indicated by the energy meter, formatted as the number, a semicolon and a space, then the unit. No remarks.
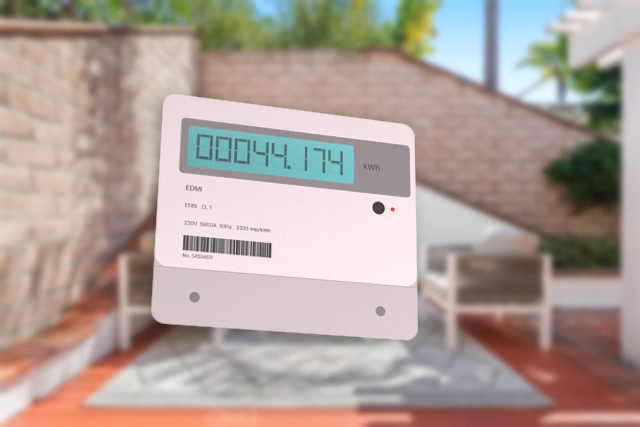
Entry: 44.174; kWh
